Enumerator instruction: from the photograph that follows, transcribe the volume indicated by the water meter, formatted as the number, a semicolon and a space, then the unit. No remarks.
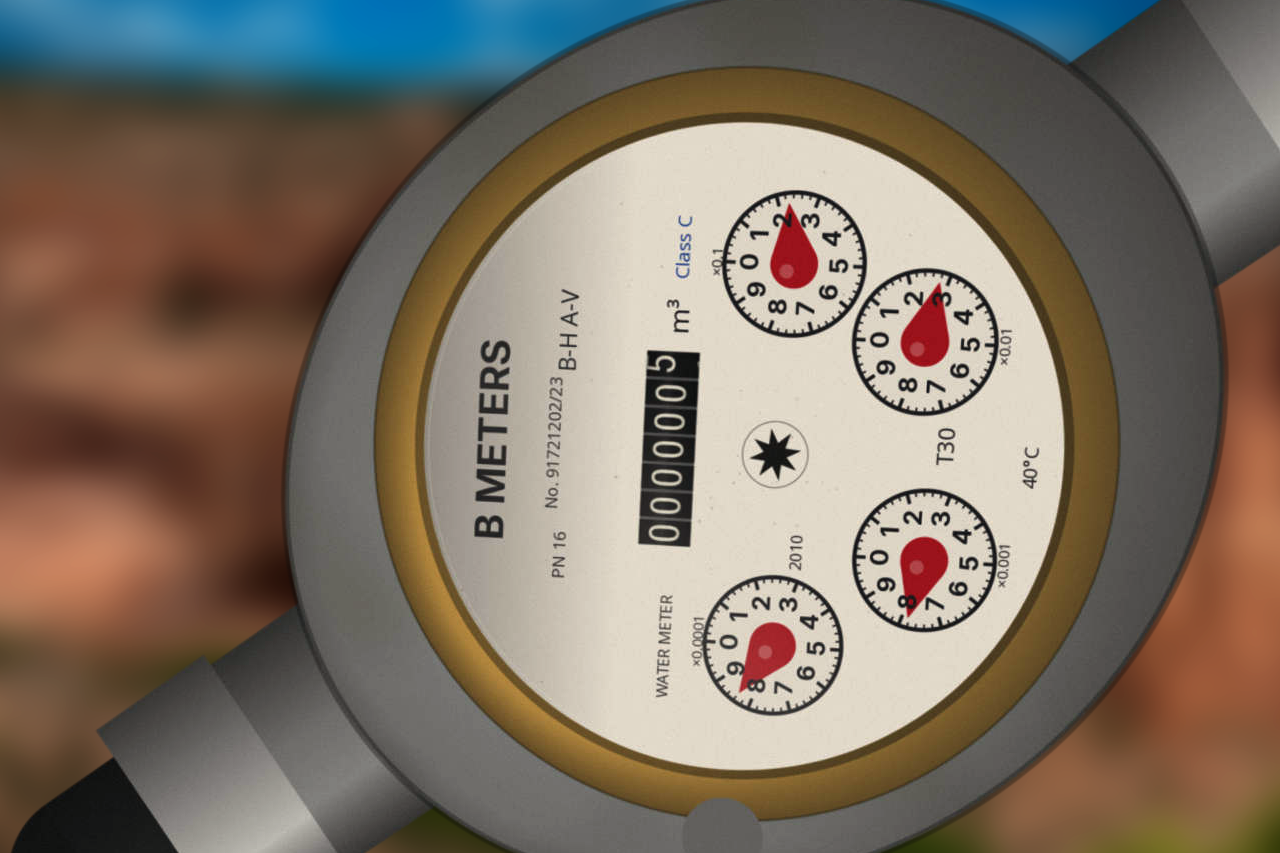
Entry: 5.2278; m³
